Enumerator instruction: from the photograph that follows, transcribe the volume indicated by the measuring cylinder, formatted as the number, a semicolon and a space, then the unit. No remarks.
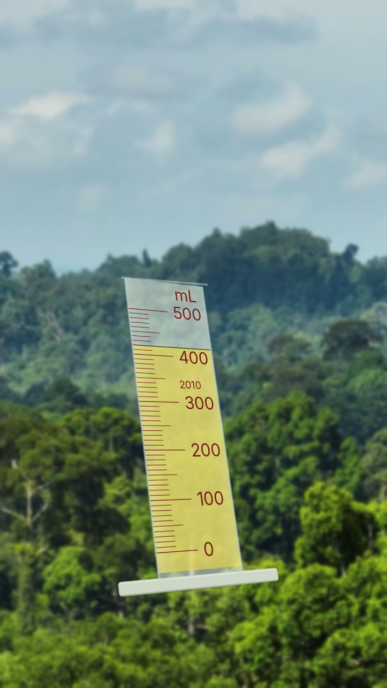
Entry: 420; mL
